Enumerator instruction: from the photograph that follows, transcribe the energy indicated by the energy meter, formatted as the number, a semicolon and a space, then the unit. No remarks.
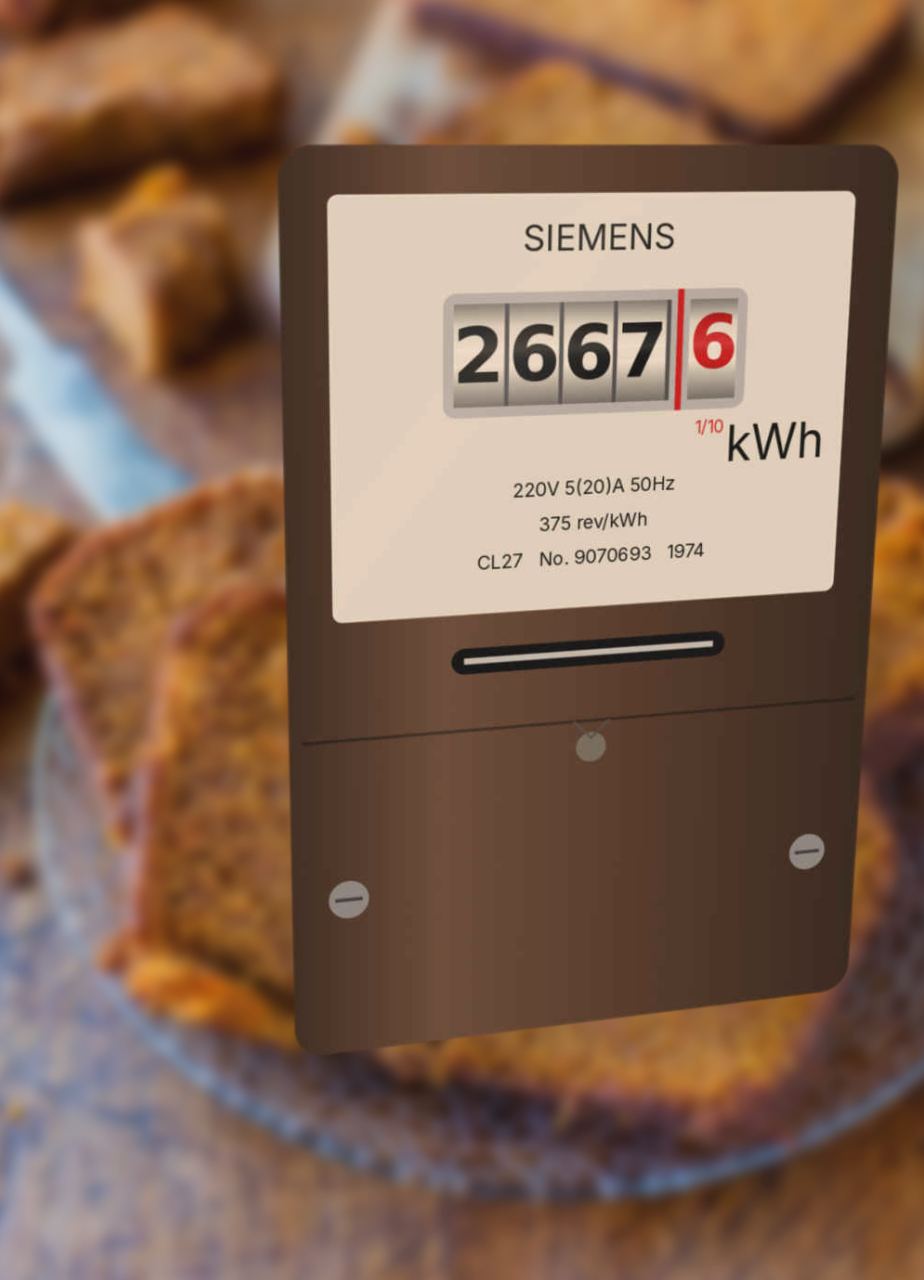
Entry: 2667.6; kWh
